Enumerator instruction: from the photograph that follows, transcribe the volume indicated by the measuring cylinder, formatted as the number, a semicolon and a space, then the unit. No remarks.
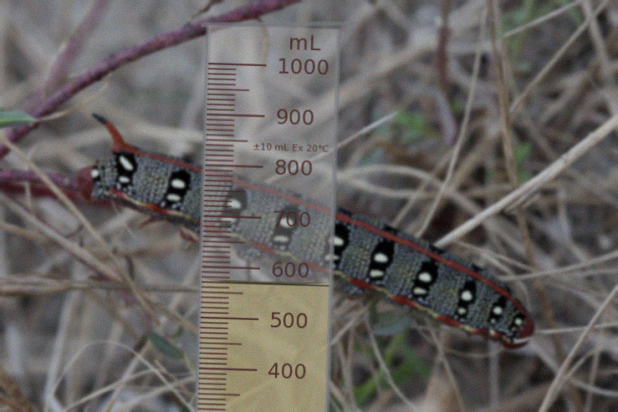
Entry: 570; mL
